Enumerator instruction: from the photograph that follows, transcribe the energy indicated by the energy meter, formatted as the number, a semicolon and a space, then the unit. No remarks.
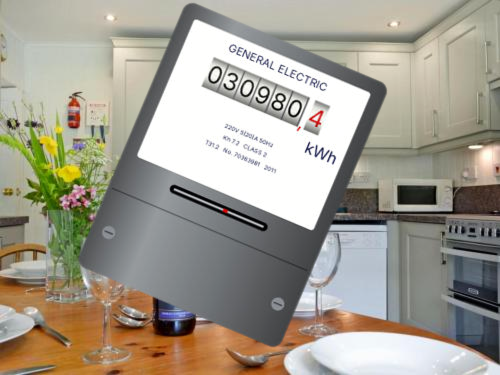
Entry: 30980.4; kWh
